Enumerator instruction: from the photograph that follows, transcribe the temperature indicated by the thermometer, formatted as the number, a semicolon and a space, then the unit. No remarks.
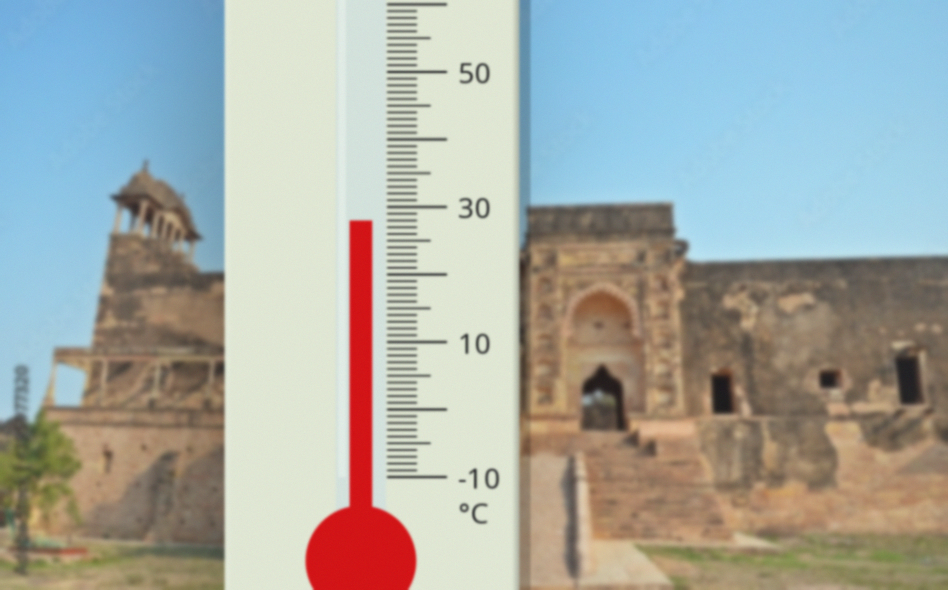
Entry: 28; °C
